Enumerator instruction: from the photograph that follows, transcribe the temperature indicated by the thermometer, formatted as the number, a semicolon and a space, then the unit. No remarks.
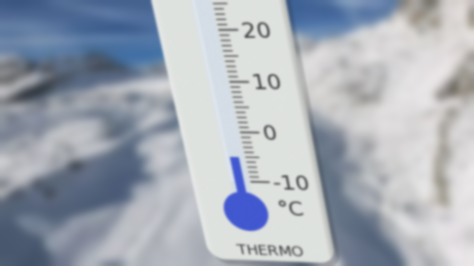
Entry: -5; °C
